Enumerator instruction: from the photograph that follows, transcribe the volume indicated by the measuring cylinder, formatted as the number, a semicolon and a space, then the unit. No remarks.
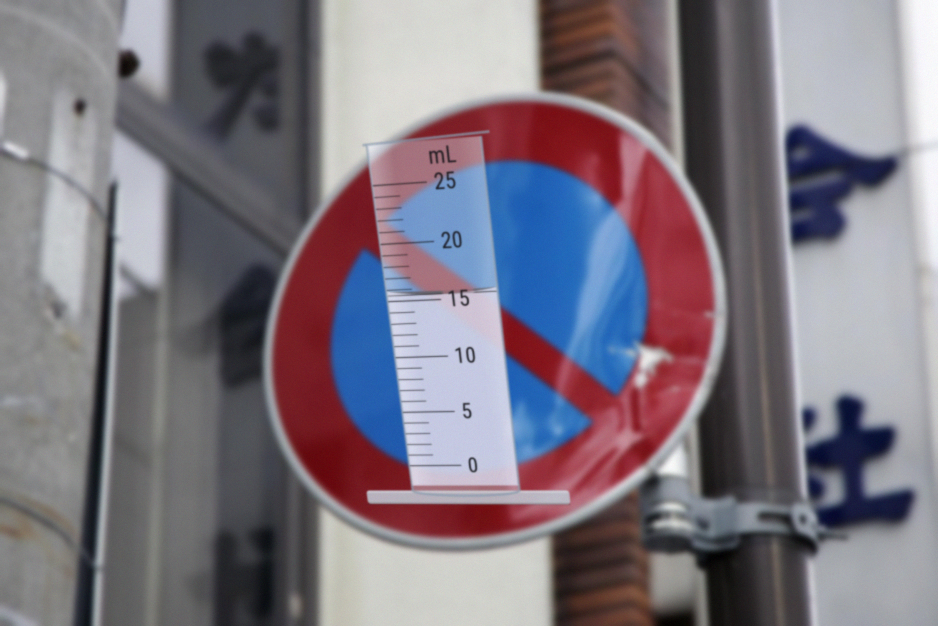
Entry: 15.5; mL
